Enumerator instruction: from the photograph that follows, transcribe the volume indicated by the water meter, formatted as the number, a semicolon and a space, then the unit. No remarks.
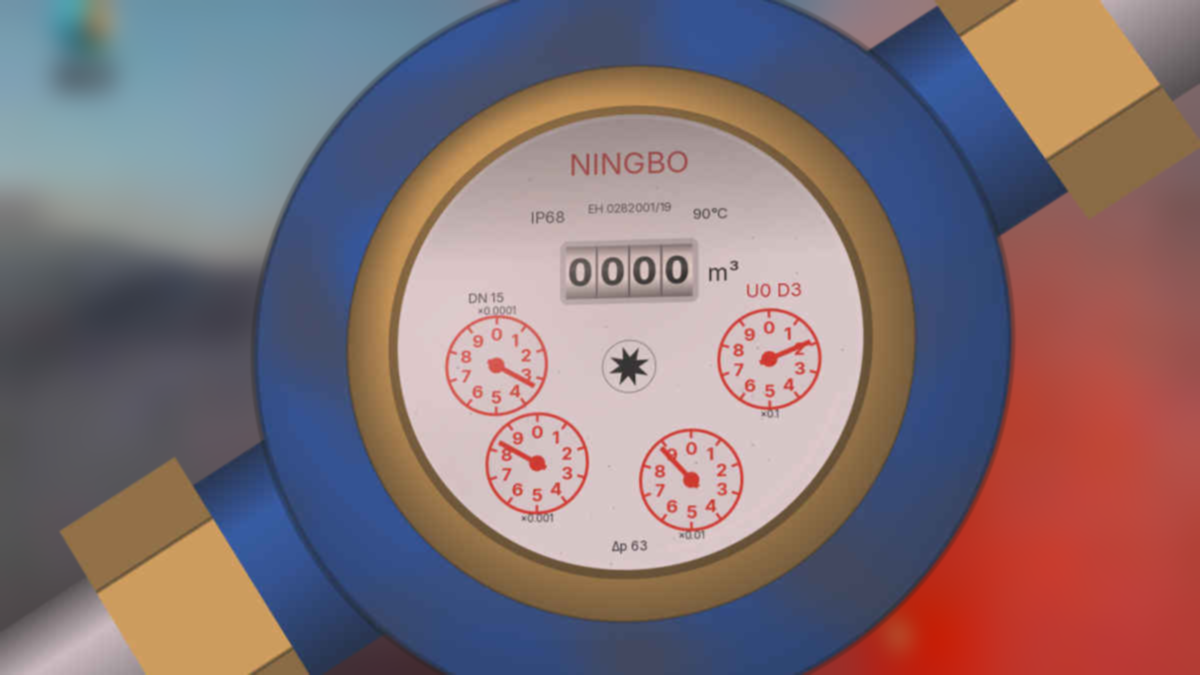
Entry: 0.1883; m³
